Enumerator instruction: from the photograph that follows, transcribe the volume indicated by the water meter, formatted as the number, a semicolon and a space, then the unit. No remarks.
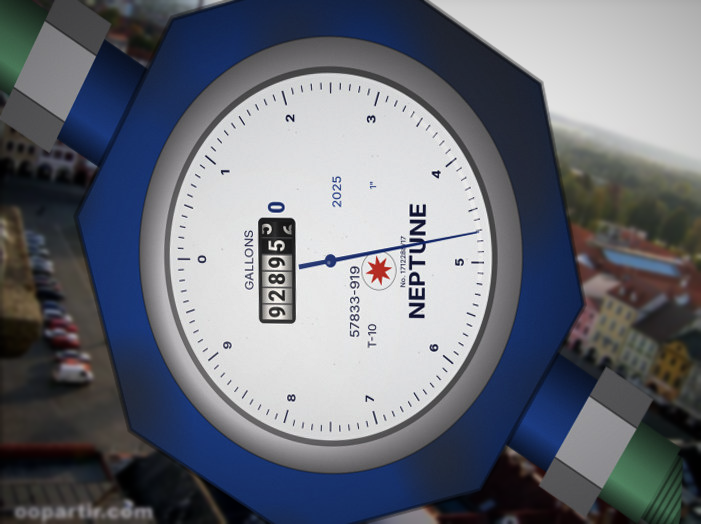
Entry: 9289554.7; gal
